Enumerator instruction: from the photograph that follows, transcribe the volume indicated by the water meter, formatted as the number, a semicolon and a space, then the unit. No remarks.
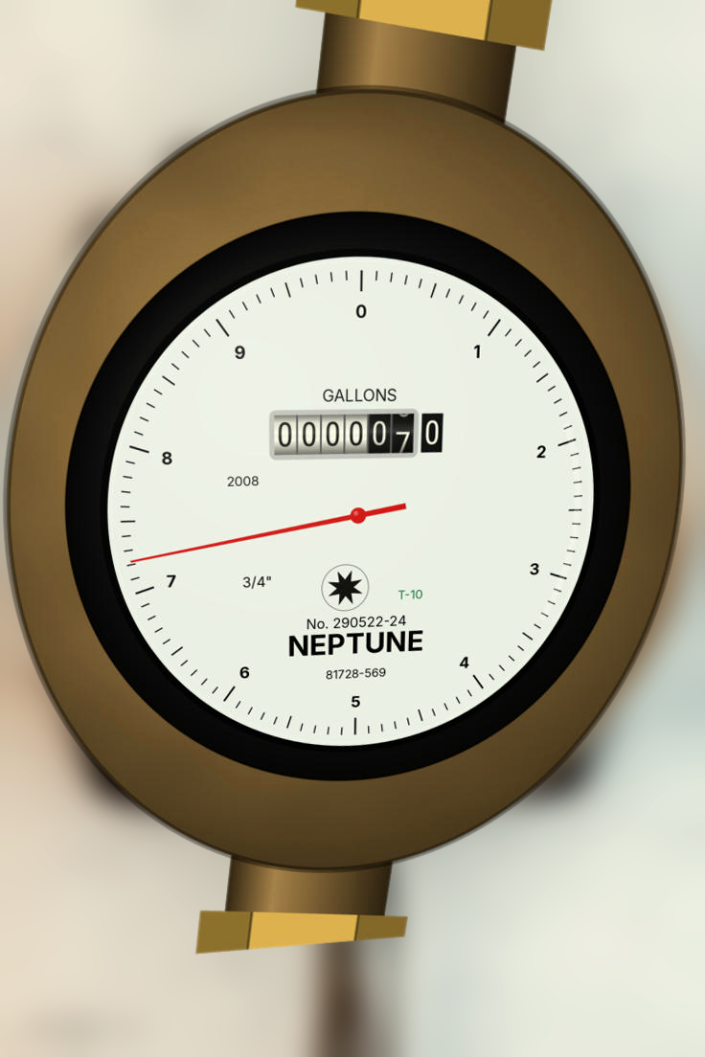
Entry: 67.2; gal
